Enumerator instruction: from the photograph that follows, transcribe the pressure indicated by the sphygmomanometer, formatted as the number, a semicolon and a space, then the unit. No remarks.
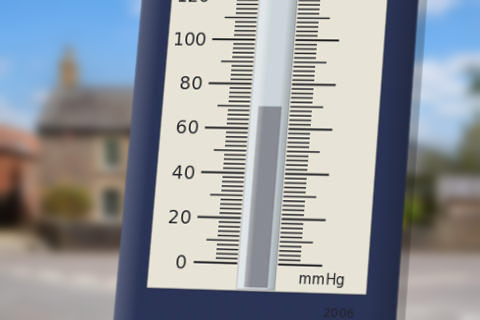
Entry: 70; mmHg
